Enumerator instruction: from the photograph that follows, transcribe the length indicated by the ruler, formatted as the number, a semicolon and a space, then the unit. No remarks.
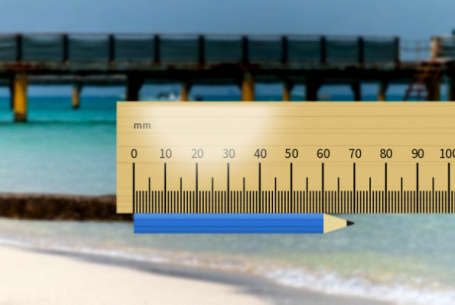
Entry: 70; mm
